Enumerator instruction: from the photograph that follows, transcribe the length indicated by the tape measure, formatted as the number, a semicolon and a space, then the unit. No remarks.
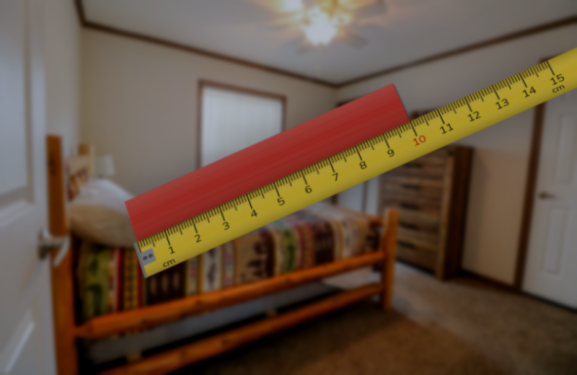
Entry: 10; cm
